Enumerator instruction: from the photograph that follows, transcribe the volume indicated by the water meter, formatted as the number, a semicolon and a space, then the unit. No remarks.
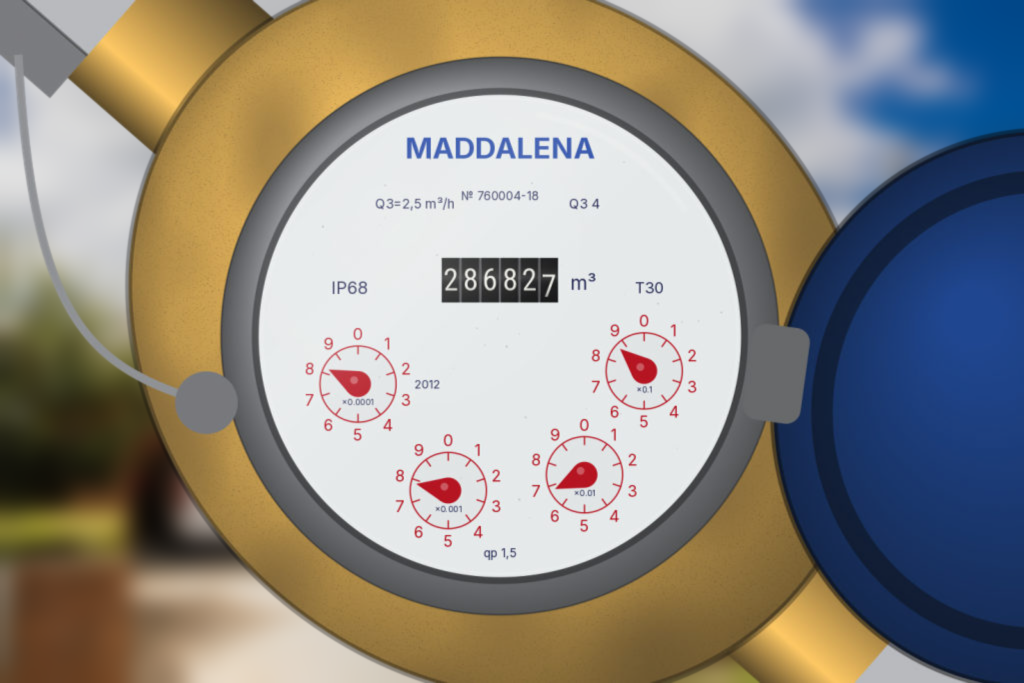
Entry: 286826.8678; m³
